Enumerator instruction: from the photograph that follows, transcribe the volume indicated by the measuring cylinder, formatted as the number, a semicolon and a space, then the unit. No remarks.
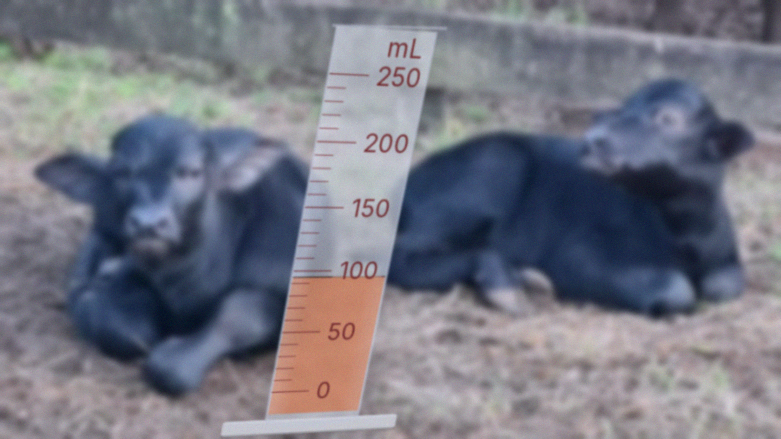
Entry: 95; mL
